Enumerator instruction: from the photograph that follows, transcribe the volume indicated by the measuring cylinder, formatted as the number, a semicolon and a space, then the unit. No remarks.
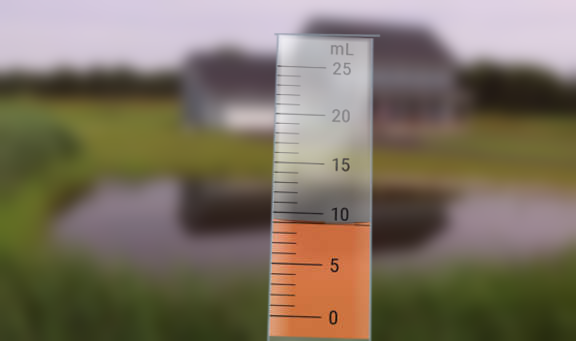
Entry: 9; mL
